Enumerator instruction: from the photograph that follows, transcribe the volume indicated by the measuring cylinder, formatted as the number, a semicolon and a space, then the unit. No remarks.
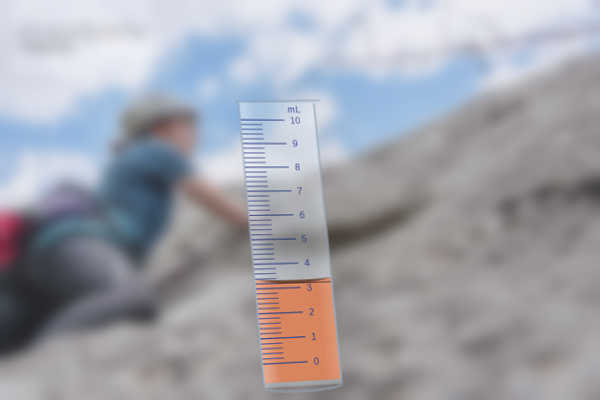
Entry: 3.2; mL
